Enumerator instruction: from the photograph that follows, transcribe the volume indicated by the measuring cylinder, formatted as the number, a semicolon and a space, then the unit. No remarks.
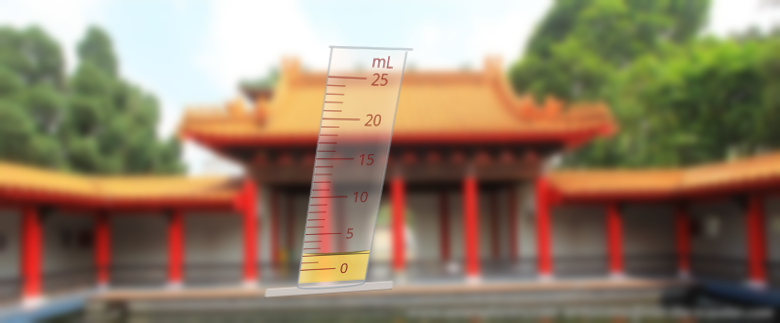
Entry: 2; mL
